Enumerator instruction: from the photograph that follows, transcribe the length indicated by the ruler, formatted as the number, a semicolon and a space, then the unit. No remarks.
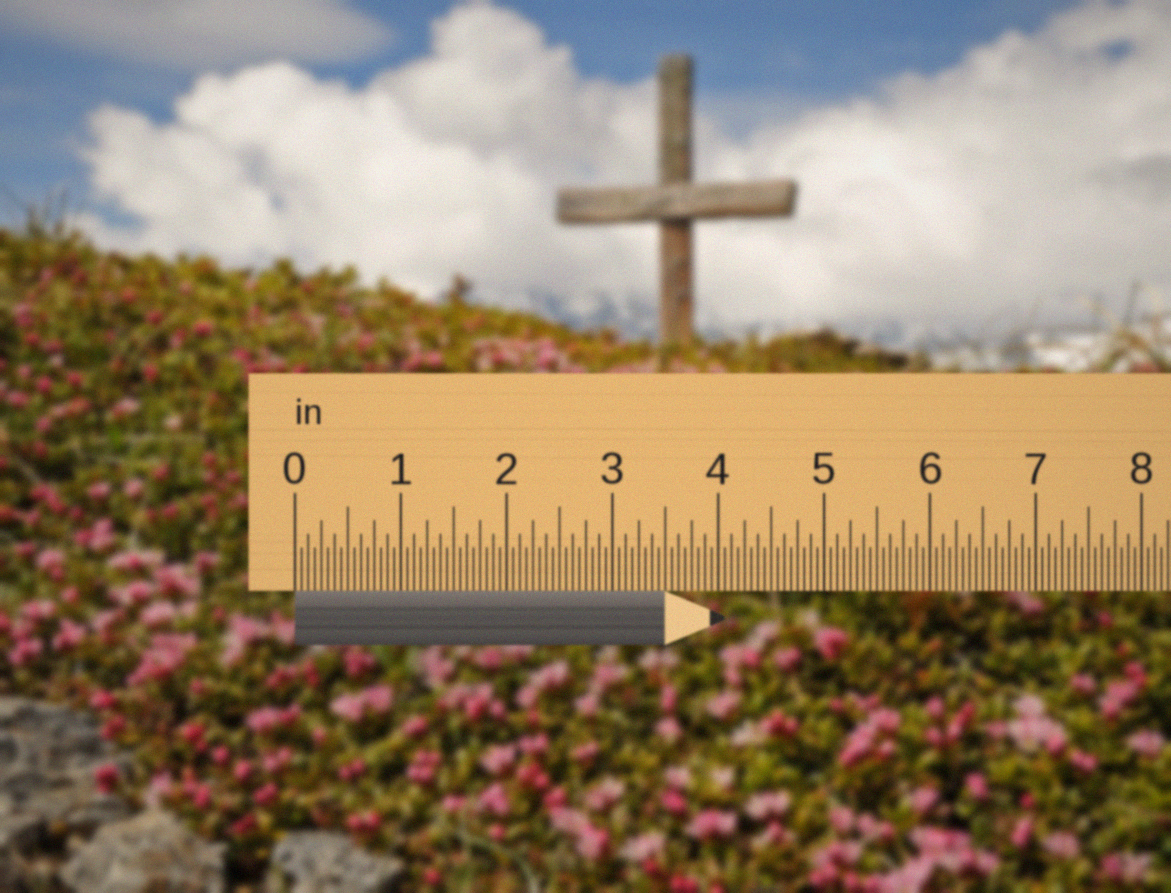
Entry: 4.0625; in
